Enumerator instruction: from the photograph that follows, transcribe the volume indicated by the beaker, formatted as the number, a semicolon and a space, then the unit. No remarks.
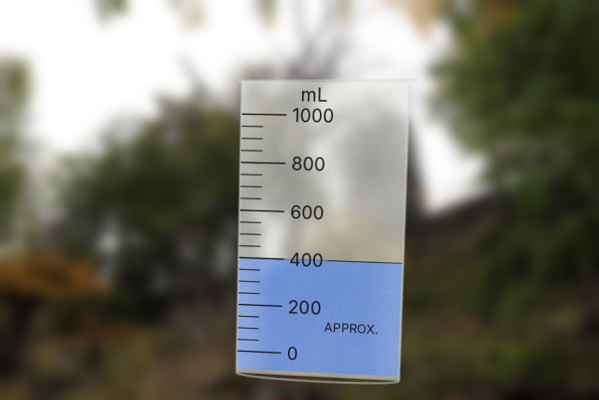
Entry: 400; mL
